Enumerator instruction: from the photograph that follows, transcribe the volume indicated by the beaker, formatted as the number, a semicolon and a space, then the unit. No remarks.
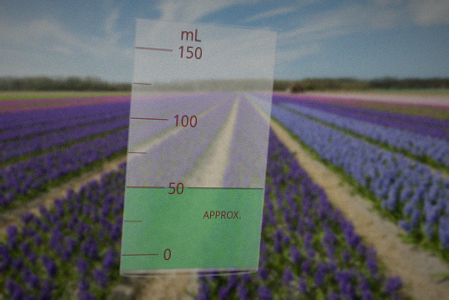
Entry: 50; mL
